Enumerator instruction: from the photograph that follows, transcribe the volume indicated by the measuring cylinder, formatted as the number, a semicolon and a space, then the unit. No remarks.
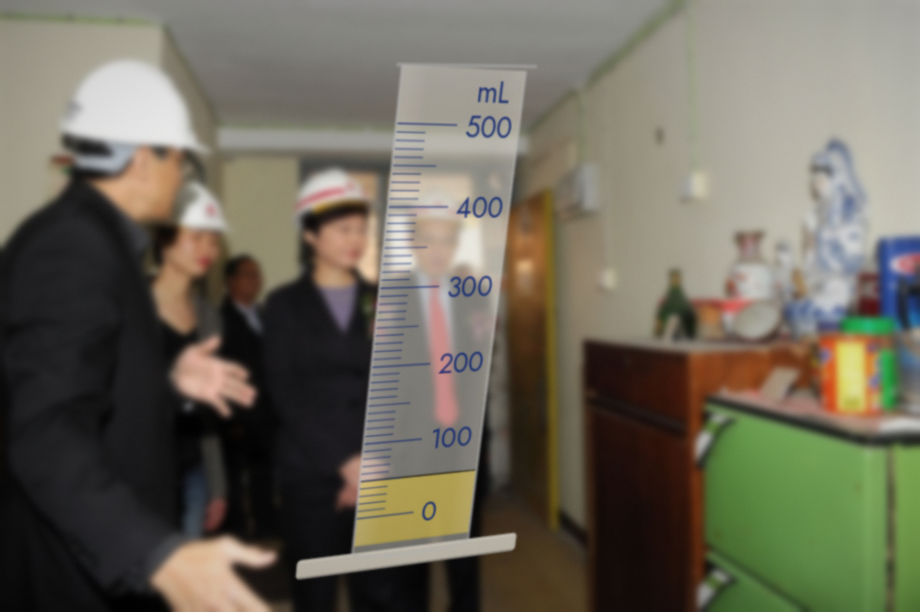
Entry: 50; mL
